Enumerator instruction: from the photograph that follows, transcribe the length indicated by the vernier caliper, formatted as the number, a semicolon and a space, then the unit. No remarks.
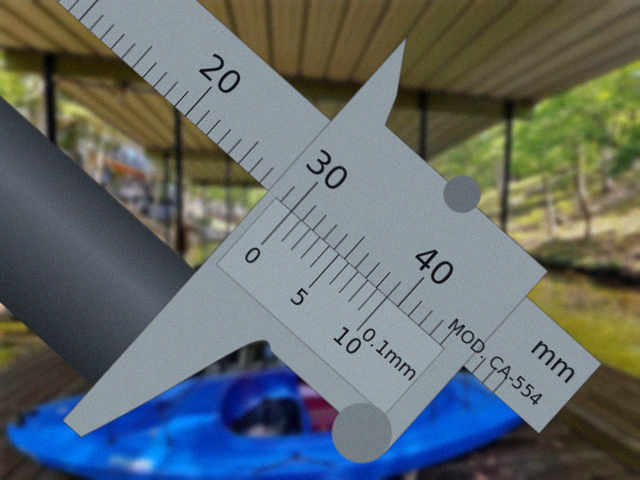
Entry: 30.0; mm
